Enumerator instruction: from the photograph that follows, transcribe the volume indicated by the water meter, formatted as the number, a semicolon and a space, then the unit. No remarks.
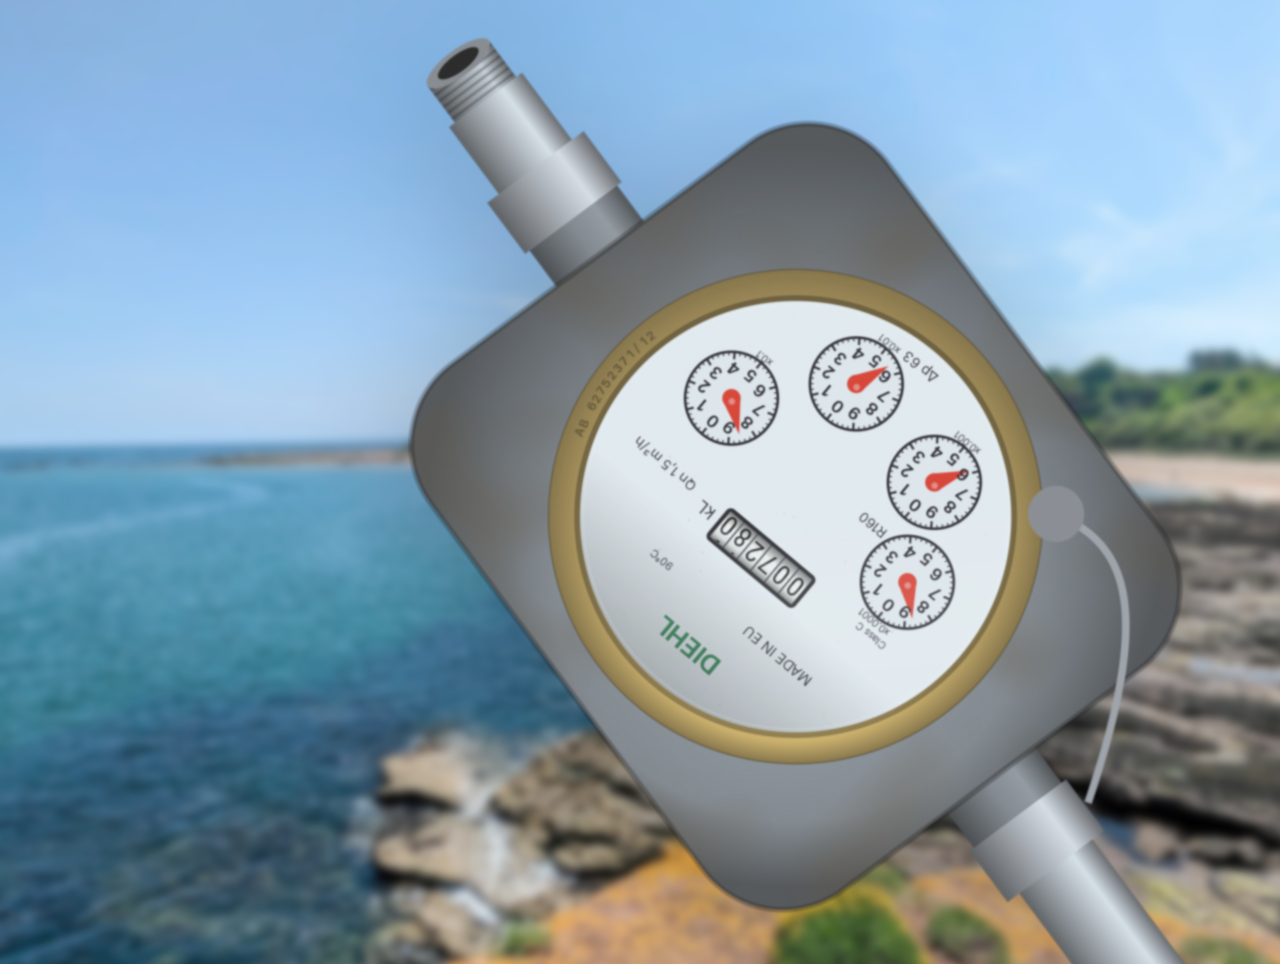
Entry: 7279.8558; kL
